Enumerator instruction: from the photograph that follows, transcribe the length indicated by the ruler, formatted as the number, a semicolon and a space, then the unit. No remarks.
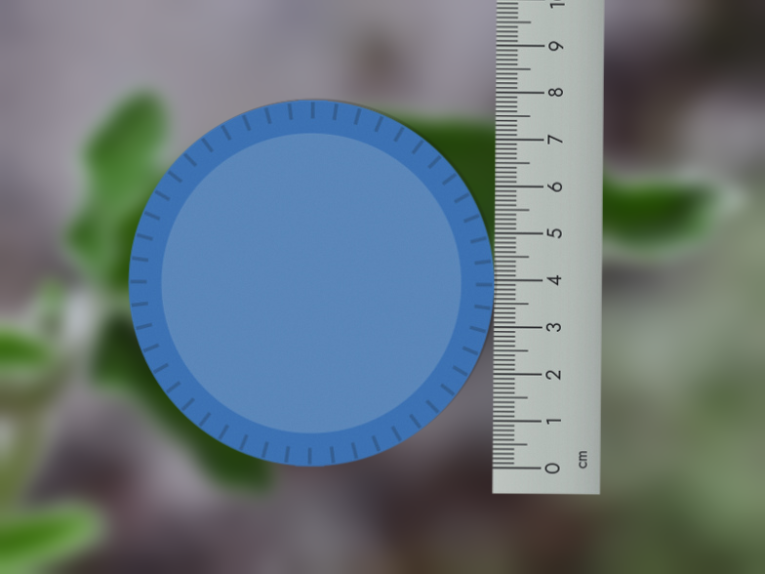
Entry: 7.8; cm
